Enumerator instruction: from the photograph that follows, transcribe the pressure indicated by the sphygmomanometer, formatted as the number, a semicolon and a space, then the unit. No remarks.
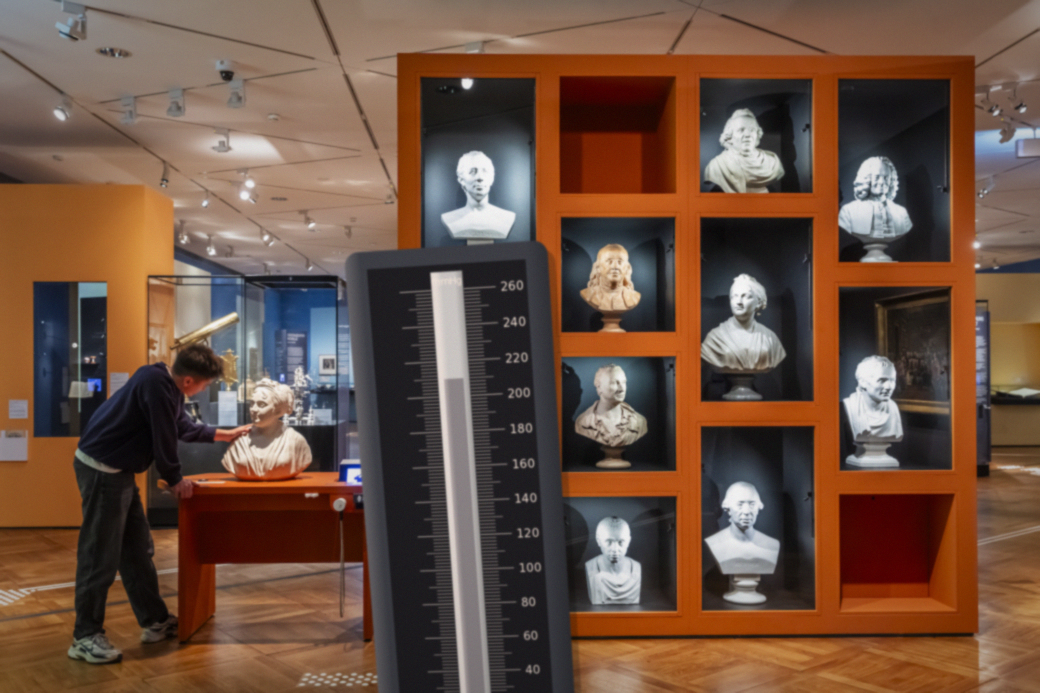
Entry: 210; mmHg
